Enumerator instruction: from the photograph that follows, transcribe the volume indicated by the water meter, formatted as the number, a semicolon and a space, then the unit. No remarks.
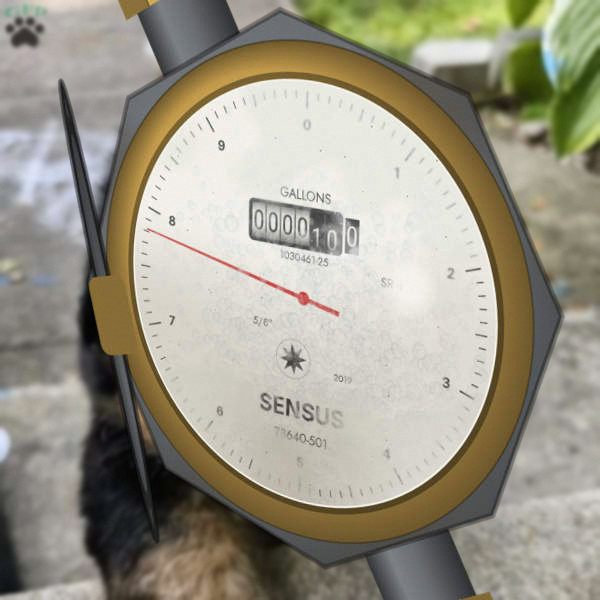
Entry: 97.8; gal
